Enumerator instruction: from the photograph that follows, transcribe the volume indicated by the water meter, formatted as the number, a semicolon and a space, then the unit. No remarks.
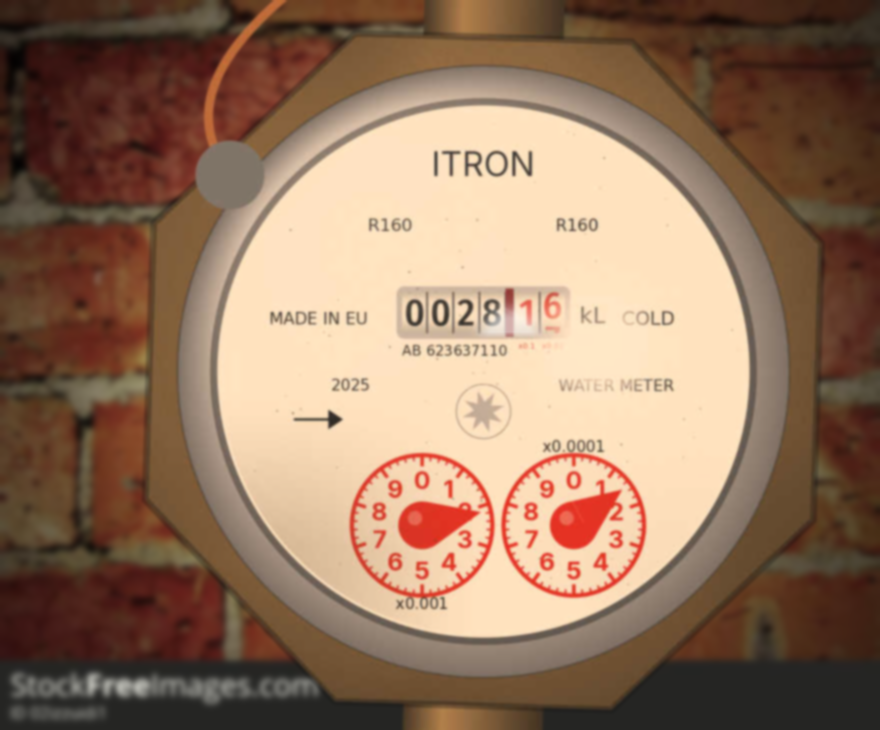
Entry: 28.1621; kL
